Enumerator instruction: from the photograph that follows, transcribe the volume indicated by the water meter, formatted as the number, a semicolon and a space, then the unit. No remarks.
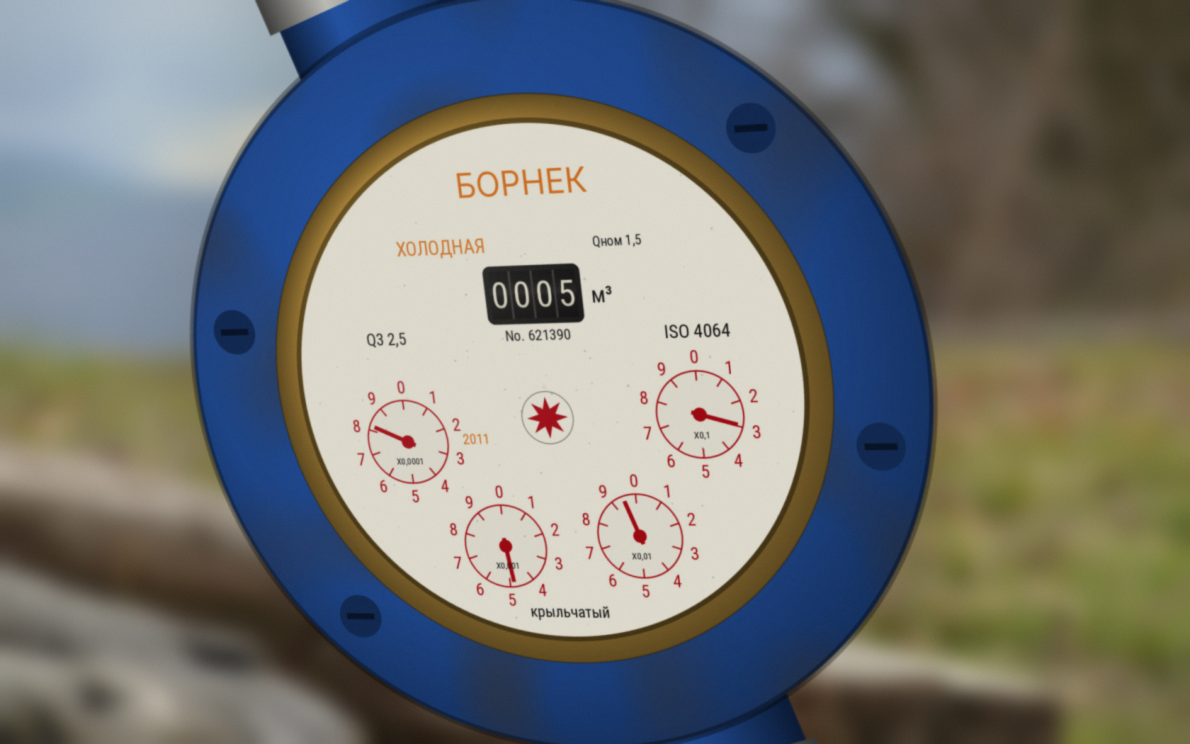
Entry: 5.2948; m³
